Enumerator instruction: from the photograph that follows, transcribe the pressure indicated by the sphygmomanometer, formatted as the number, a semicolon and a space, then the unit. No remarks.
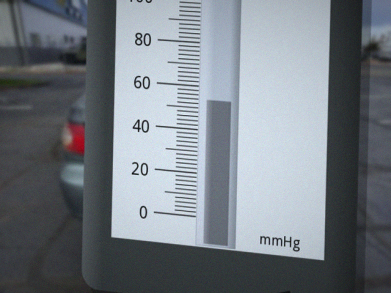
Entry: 54; mmHg
